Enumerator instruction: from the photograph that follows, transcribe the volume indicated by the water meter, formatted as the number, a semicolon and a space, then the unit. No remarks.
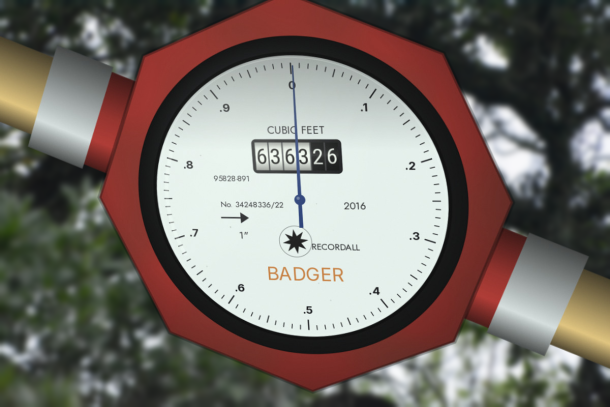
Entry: 636326.00; ft³
